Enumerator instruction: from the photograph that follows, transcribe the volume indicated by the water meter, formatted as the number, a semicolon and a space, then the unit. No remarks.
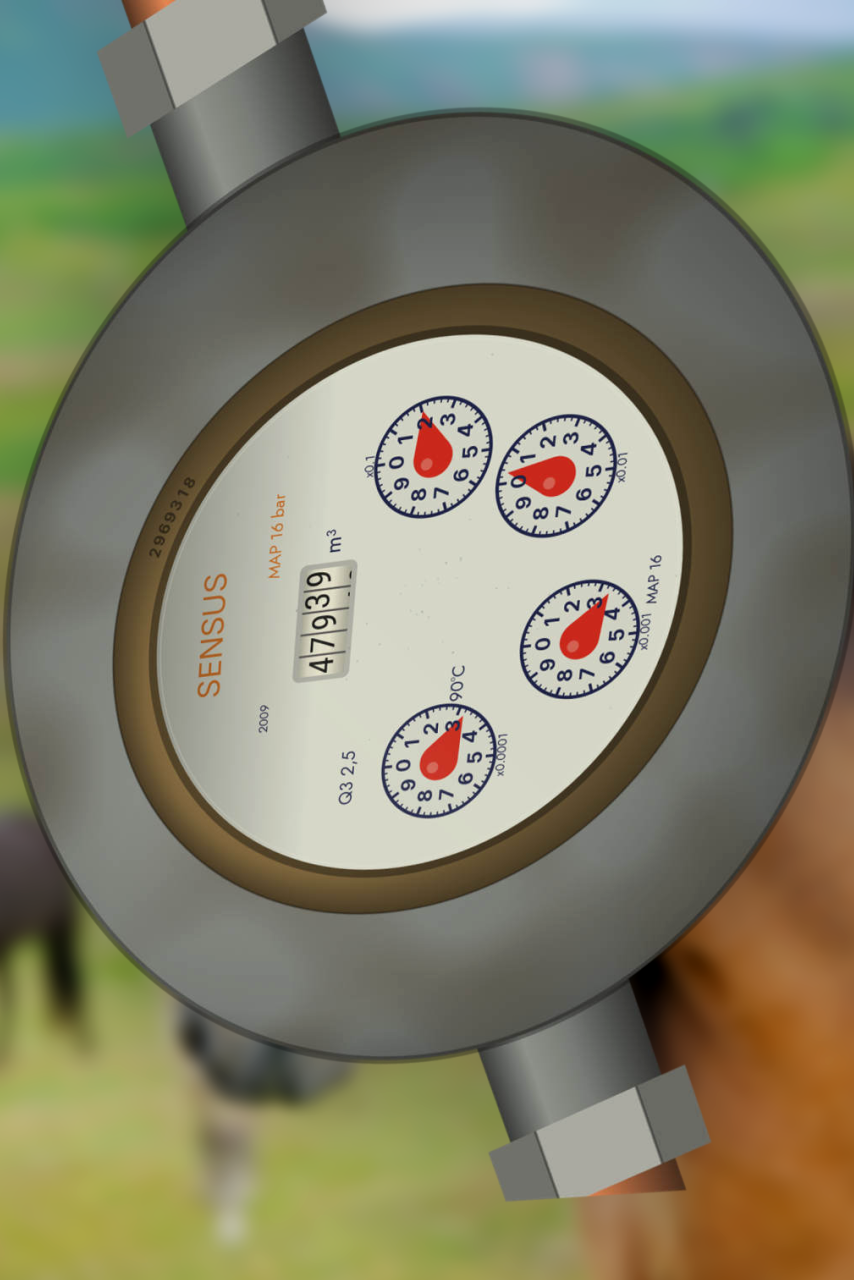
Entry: 47939.2033; m³
